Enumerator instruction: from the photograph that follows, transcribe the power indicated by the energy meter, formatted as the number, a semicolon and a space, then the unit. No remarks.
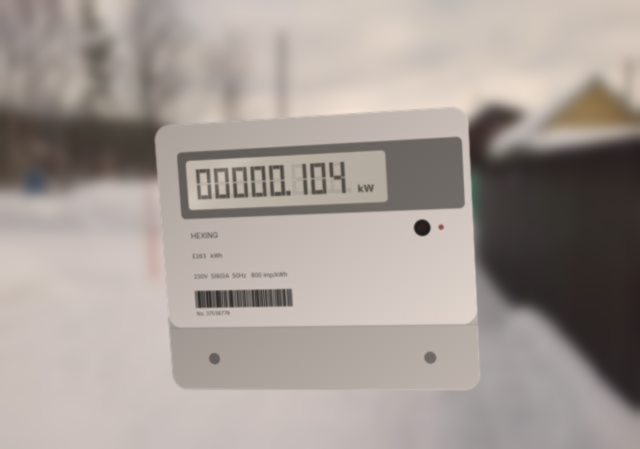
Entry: 0.104; kW
